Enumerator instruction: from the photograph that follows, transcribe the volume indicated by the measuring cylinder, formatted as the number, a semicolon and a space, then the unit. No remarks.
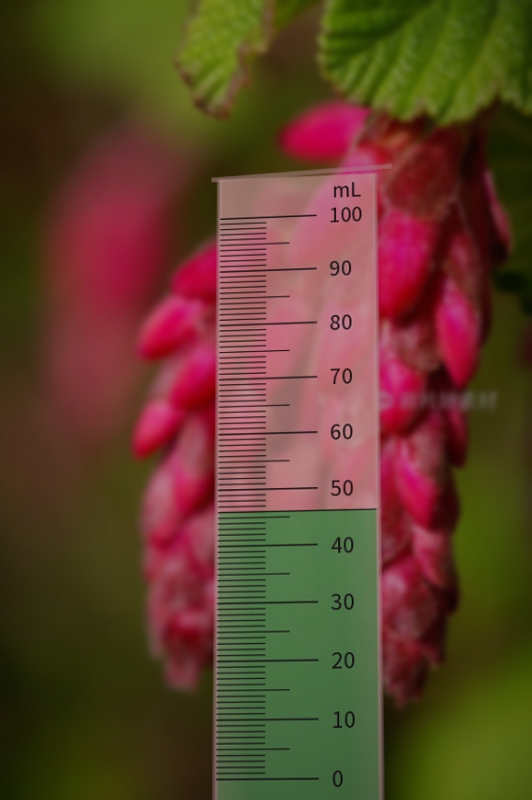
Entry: 46; mL
